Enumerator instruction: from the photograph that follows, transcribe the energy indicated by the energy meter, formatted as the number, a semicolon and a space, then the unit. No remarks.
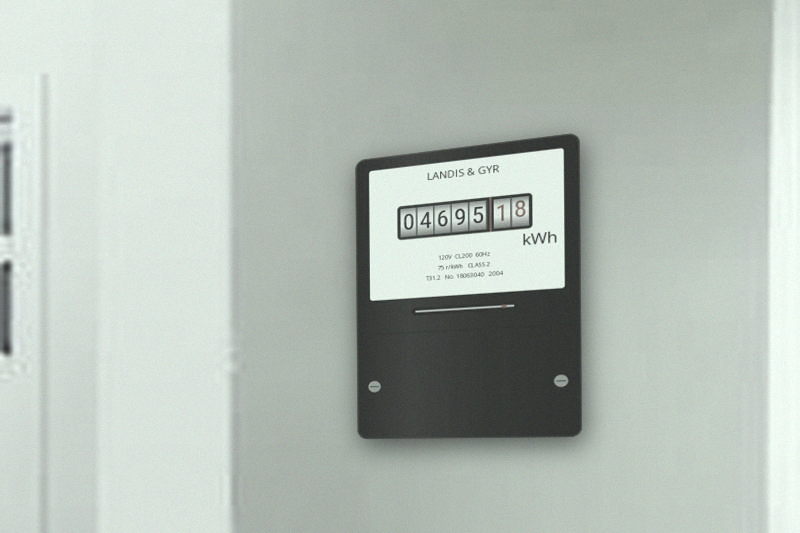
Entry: 4695.18; kWh
